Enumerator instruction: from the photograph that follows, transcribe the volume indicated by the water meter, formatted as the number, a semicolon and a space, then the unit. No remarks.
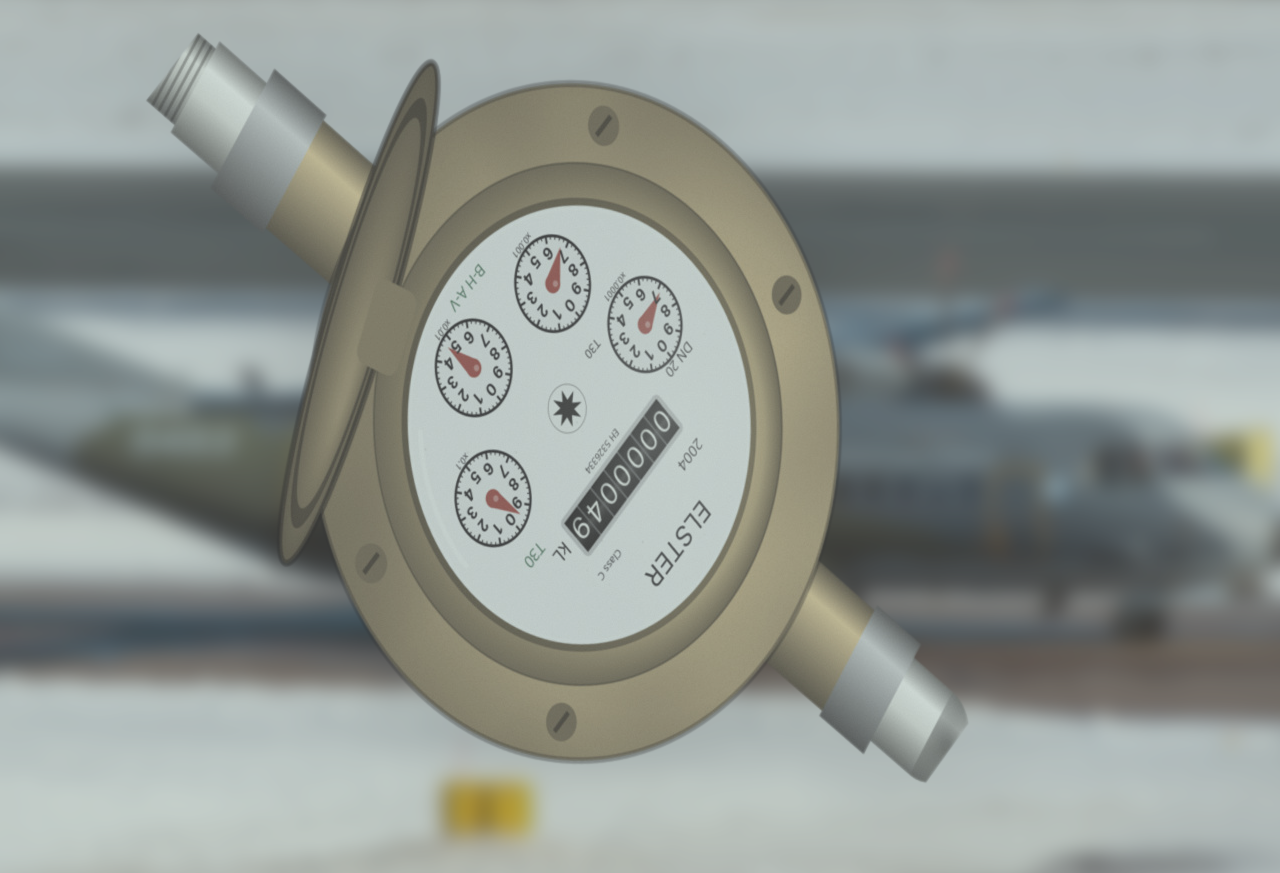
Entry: 48.9467; kL
